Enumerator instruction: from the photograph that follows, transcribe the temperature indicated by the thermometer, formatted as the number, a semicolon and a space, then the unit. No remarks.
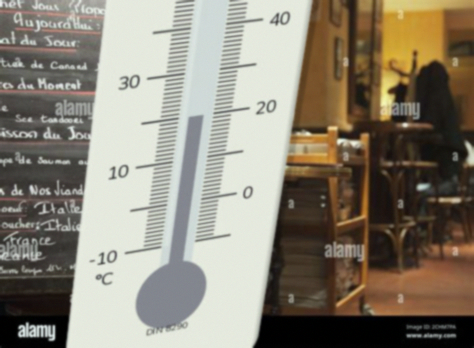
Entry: 20; °C
